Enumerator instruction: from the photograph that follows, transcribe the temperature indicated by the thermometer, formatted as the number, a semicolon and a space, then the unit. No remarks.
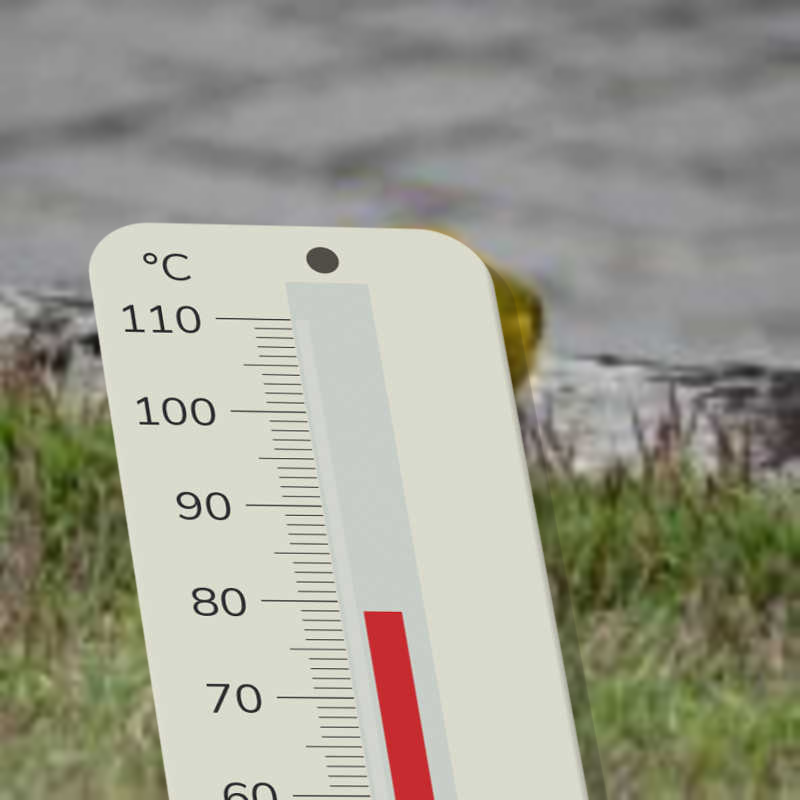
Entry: 79; °C
